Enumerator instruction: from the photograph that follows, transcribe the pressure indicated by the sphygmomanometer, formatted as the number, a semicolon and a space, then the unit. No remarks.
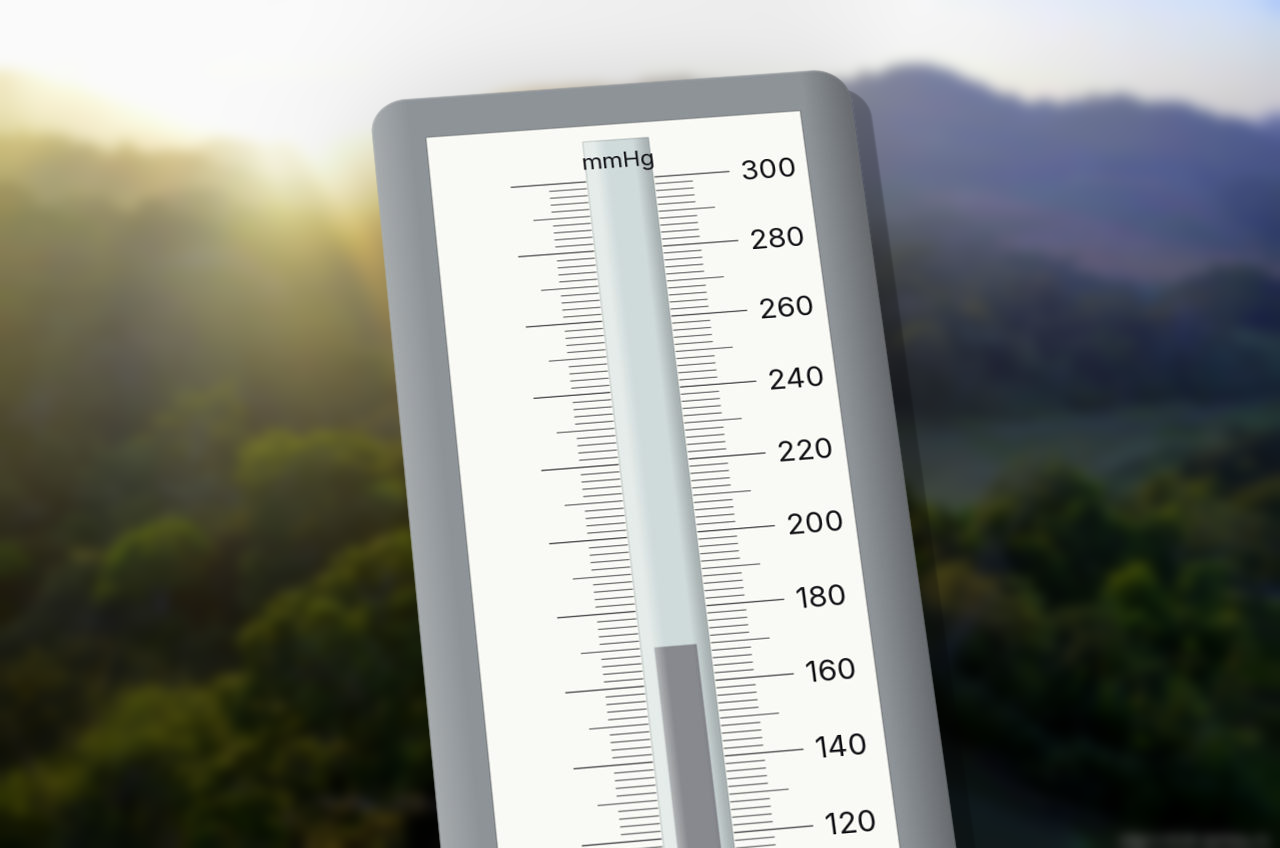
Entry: 170; mmHg
